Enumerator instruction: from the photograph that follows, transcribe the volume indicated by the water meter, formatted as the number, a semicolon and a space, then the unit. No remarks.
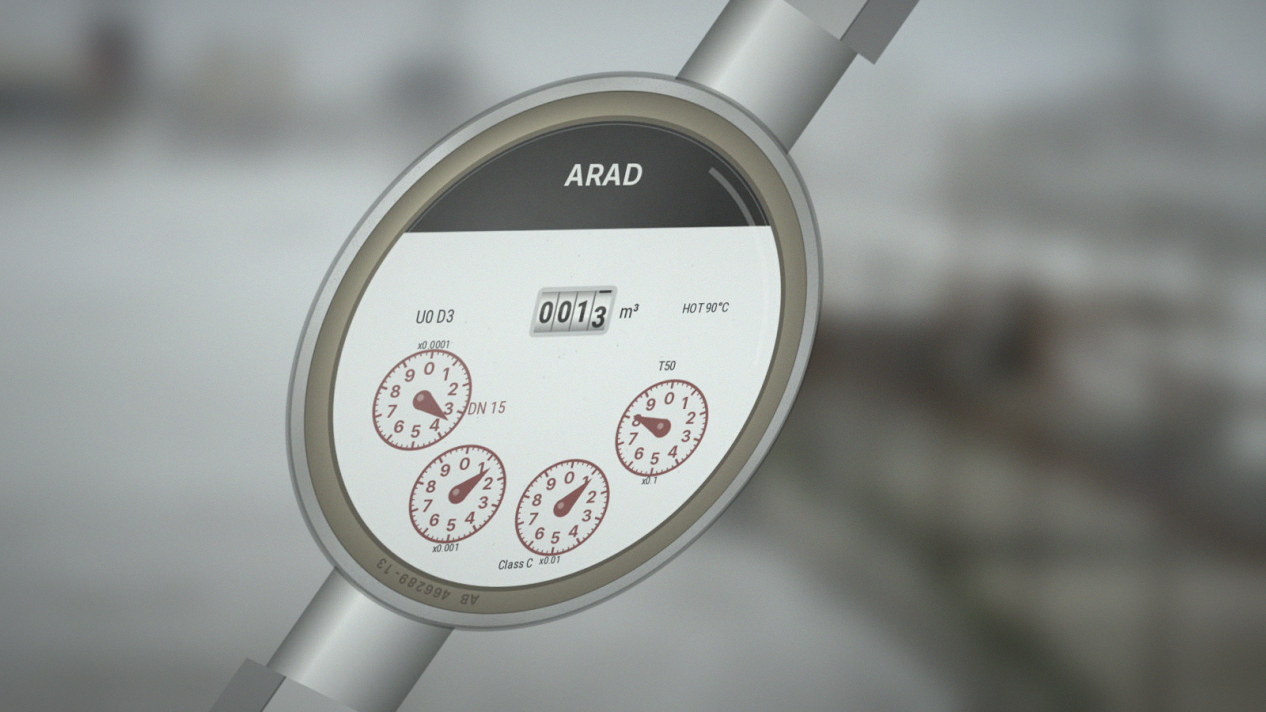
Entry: 12.8113; m³
